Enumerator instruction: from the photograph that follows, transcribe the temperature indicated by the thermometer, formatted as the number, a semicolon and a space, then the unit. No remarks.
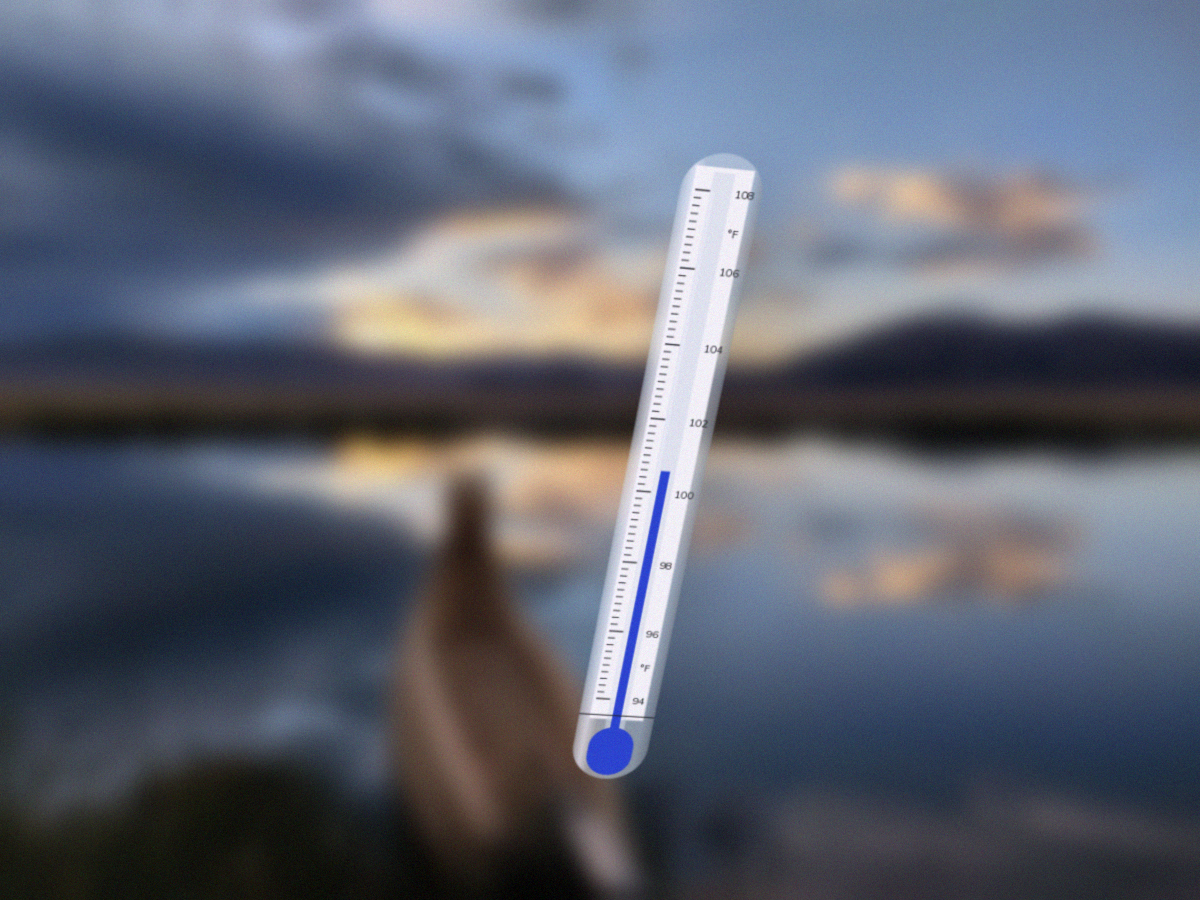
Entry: 100.6; °F
